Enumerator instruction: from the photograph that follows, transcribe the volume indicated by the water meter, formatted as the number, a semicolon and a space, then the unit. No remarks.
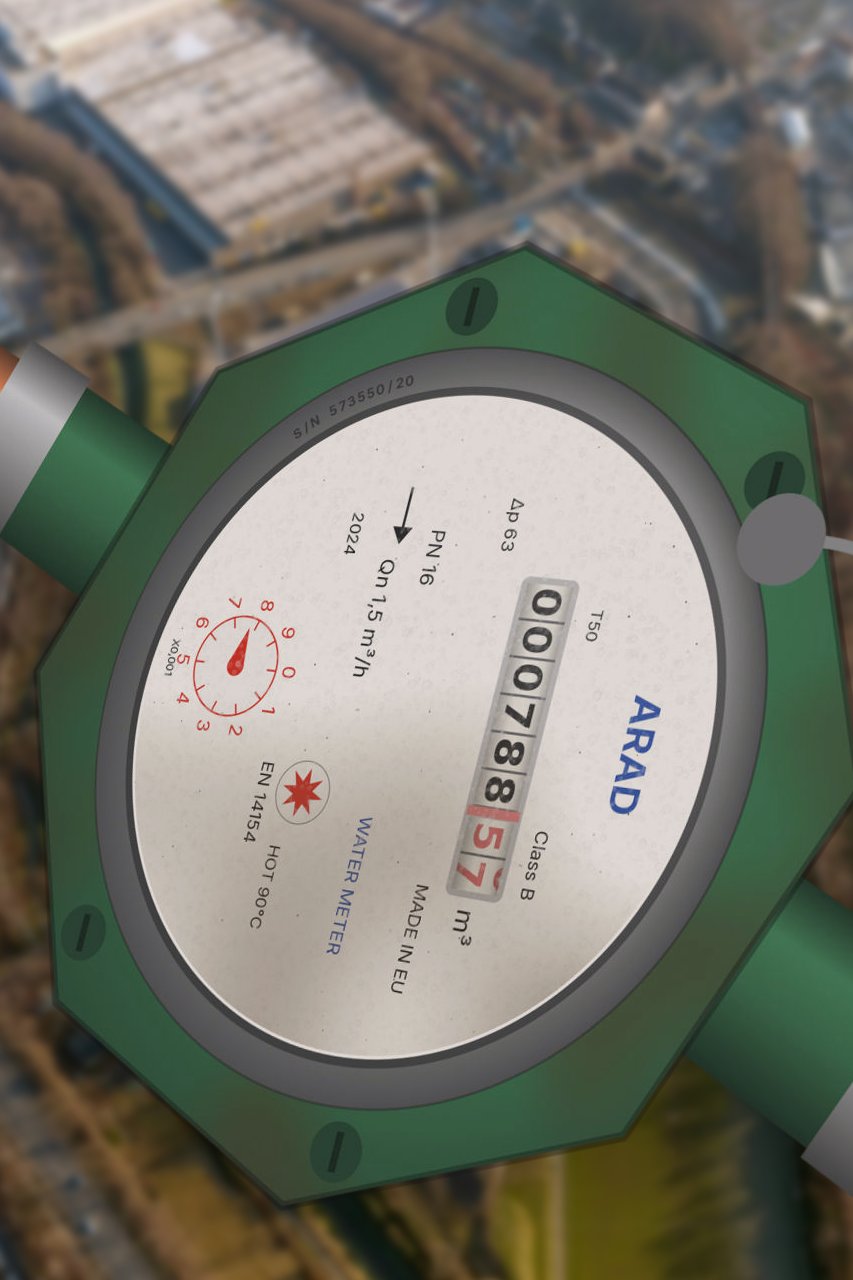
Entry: 788.567; m³
